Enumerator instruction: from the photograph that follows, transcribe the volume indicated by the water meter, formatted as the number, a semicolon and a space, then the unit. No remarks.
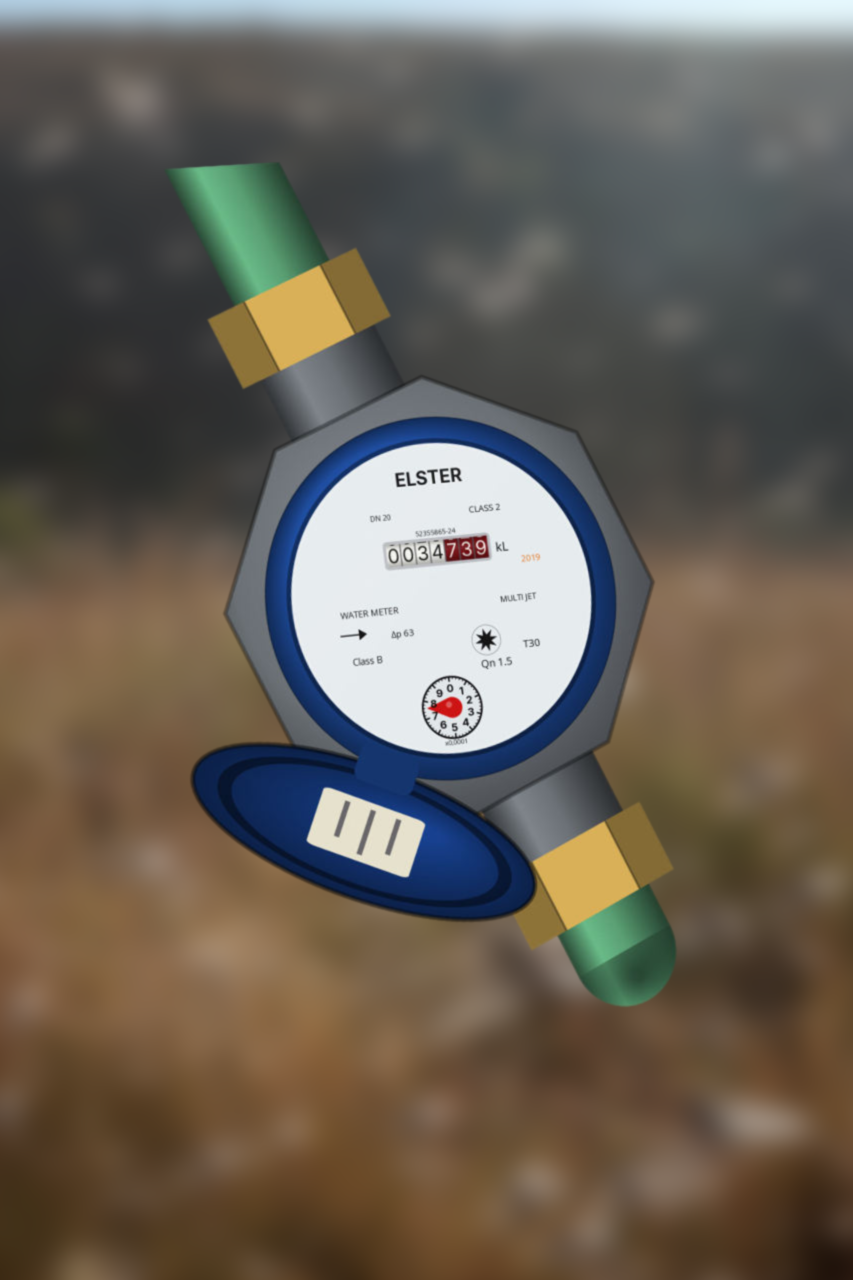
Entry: 34.7397; kL
